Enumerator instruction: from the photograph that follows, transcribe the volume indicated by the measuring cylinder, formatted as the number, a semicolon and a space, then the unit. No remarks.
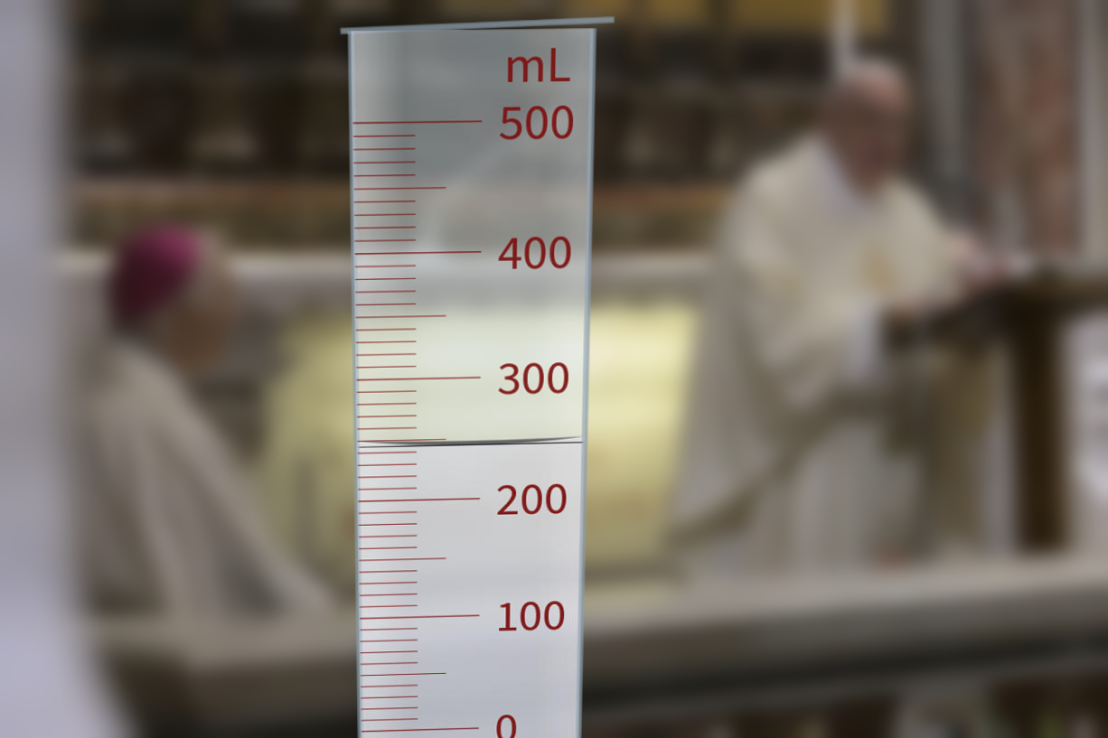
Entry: 245; mL
